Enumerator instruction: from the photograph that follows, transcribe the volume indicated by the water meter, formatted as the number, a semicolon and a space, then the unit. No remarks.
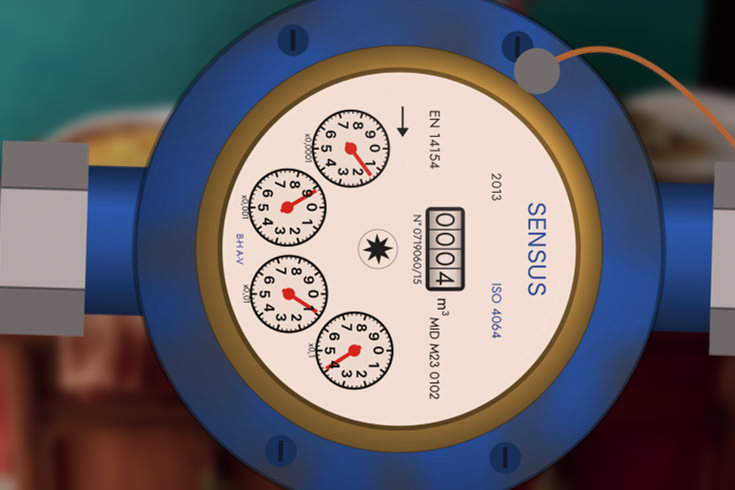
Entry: 4.4091; m³
